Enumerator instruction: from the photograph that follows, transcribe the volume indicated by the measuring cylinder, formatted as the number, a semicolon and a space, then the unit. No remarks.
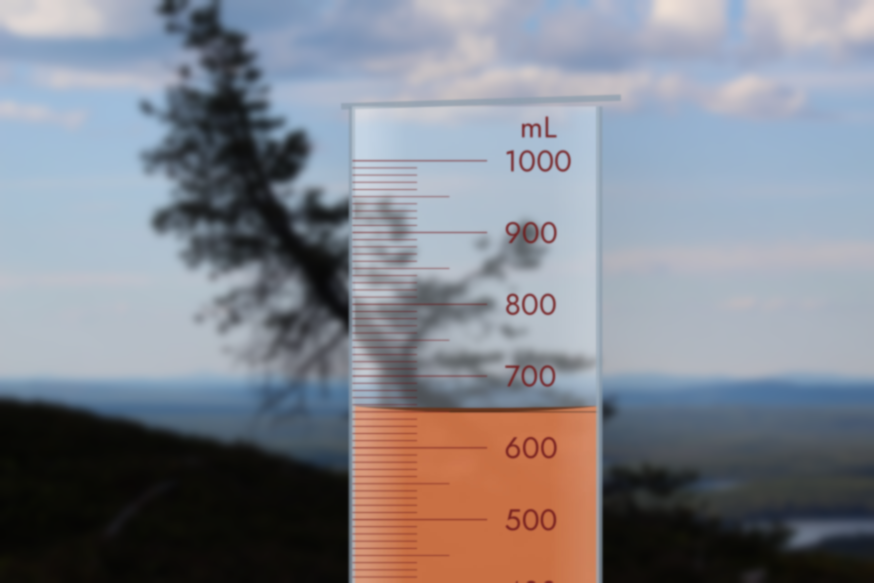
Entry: 650; mL
